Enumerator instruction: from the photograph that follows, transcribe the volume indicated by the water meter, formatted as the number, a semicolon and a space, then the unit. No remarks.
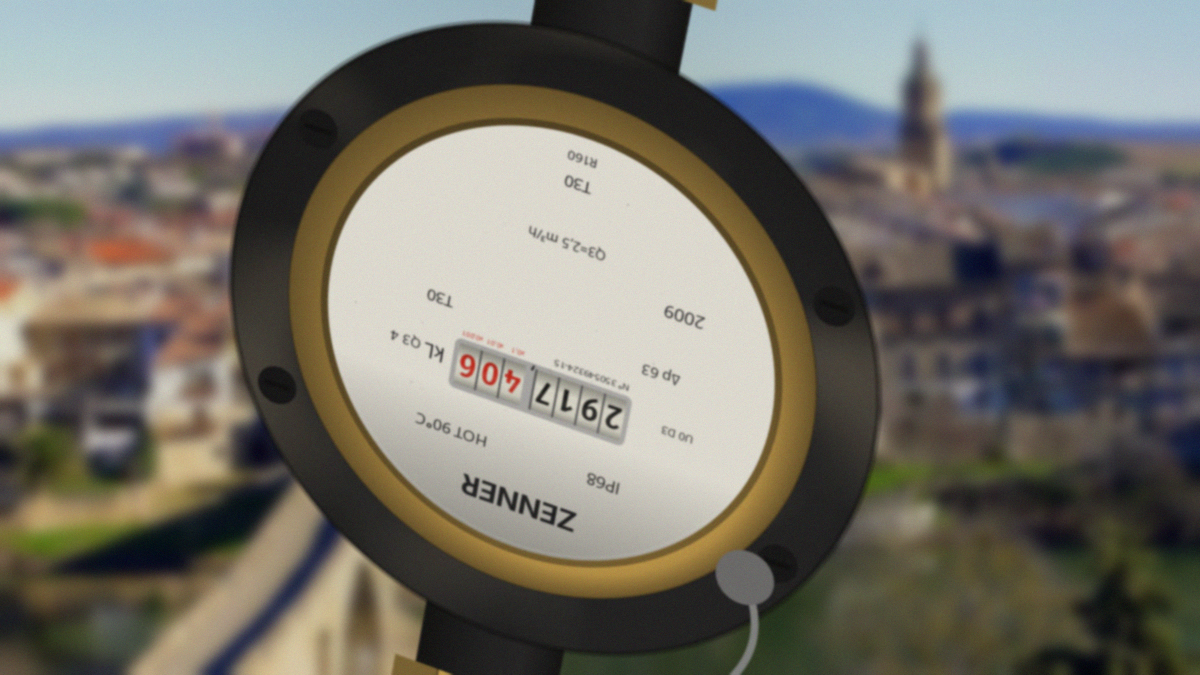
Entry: 2917.406; kL
